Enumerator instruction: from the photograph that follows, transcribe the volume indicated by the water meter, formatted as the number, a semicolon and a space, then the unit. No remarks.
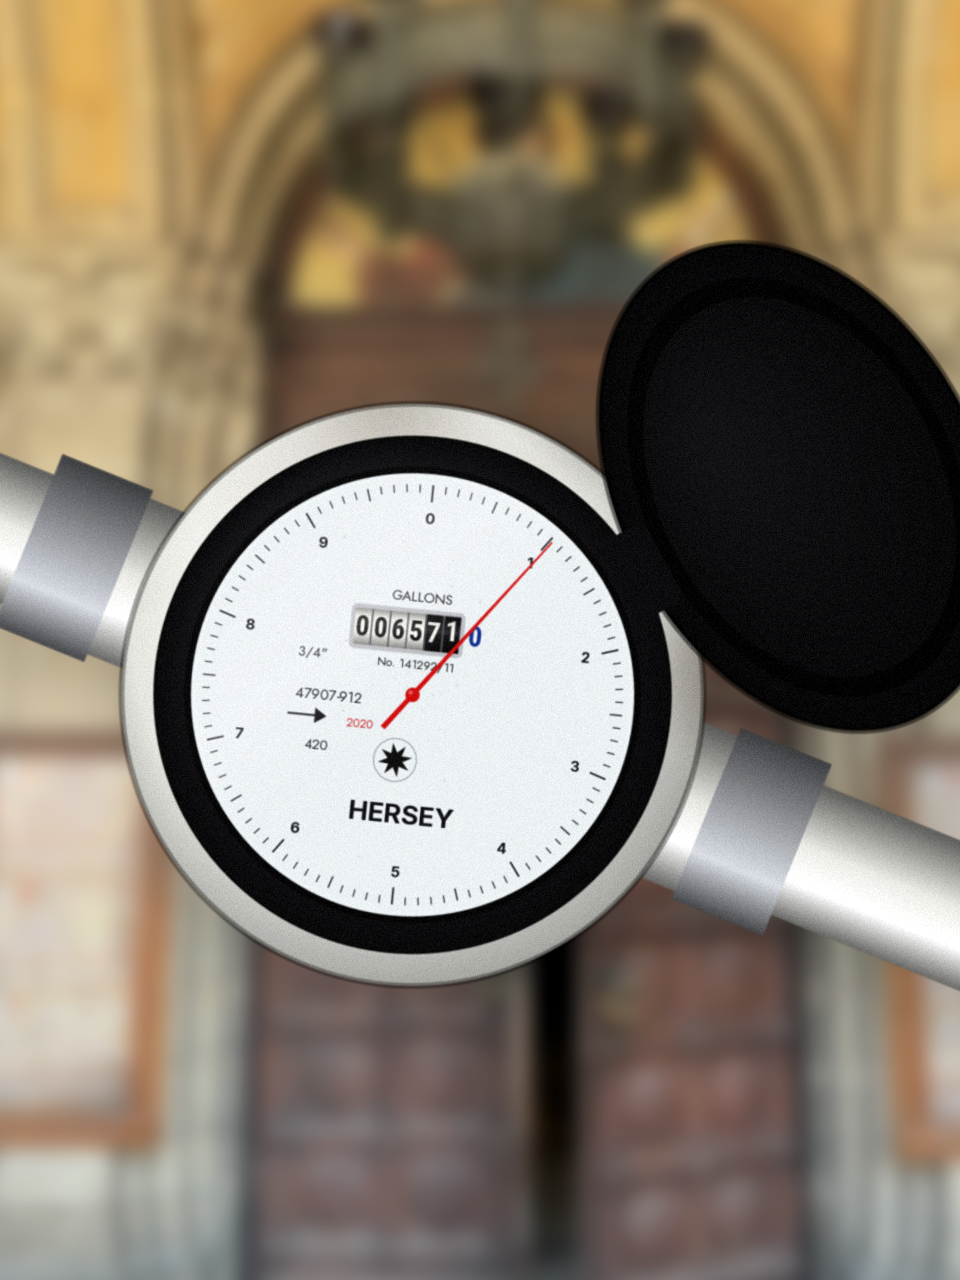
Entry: 65711.0; gal
